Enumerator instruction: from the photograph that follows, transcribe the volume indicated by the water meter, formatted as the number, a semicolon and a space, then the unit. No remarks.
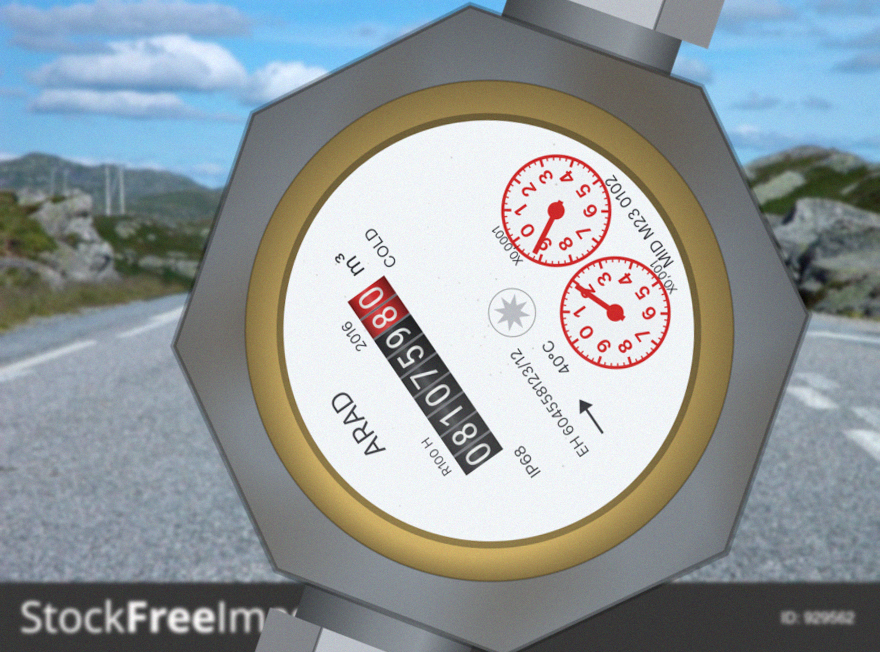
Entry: 810759.8019; m³
